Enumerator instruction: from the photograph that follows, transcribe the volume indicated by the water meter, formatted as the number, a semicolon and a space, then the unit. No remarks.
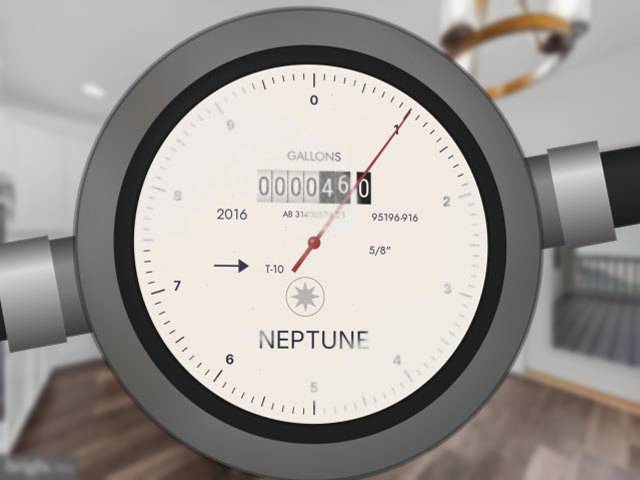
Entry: 461.0; gal
